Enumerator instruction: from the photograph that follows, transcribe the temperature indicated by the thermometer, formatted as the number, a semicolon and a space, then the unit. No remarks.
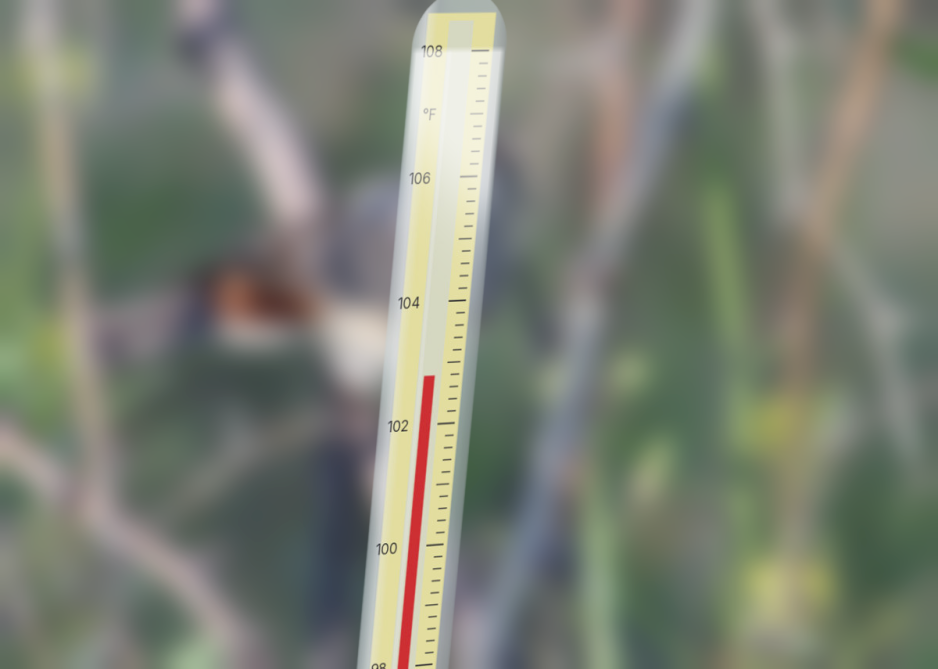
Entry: 102.8; °F
